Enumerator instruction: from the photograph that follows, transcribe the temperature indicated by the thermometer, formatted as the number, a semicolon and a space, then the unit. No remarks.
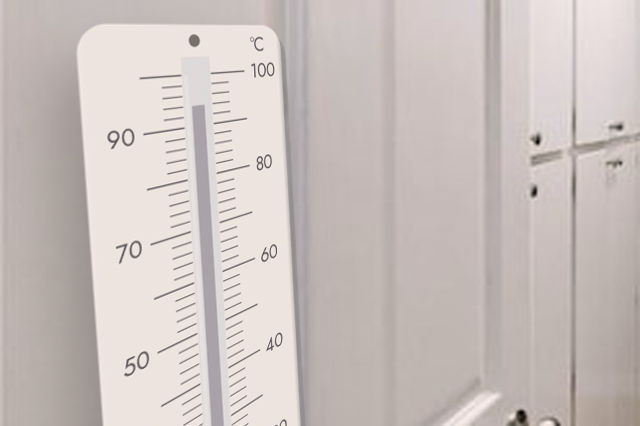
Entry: 94; °C
